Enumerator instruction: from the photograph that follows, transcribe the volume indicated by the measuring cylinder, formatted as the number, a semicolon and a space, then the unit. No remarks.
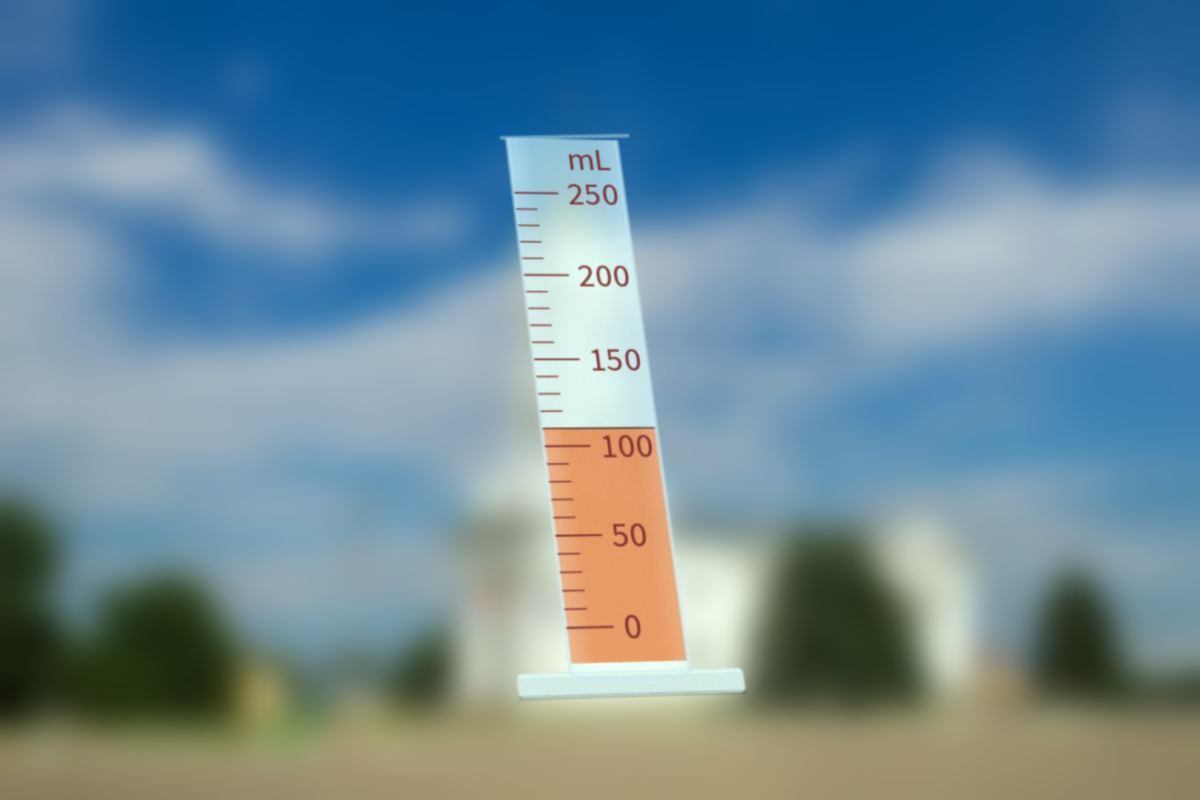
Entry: 110; mL
